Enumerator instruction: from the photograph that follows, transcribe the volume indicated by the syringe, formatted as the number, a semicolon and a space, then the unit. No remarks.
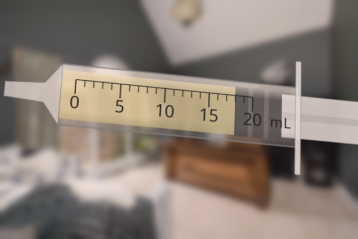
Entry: 18; mL
